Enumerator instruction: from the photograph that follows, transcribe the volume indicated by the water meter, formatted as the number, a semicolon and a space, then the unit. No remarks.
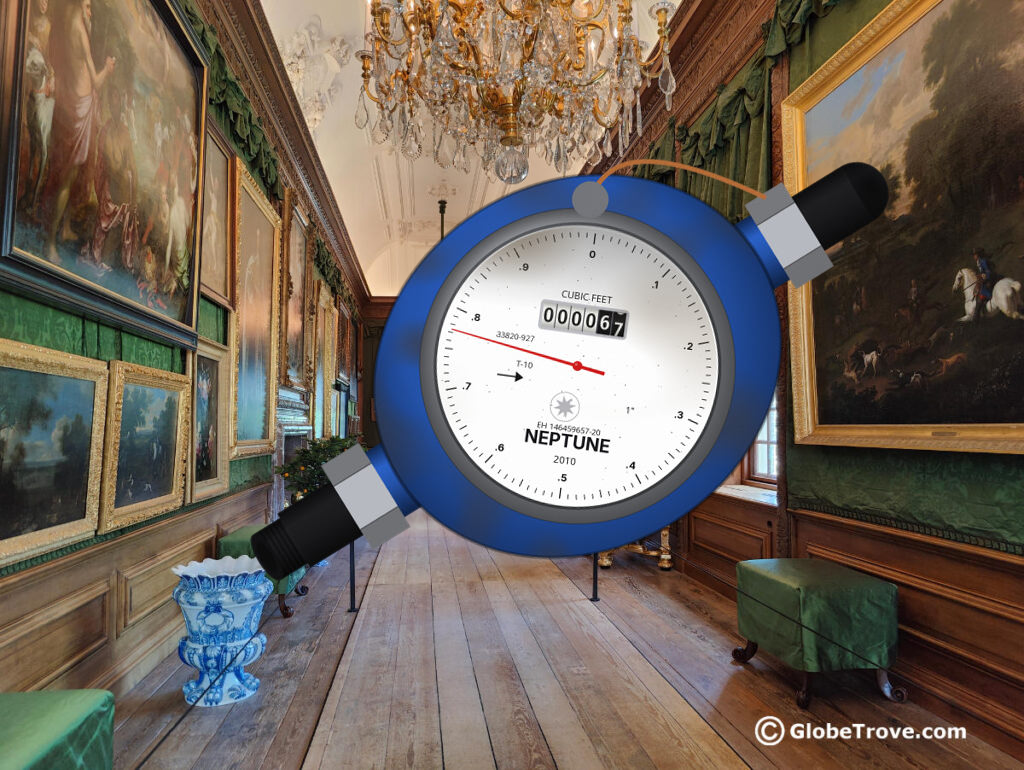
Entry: 66.77; ft³
